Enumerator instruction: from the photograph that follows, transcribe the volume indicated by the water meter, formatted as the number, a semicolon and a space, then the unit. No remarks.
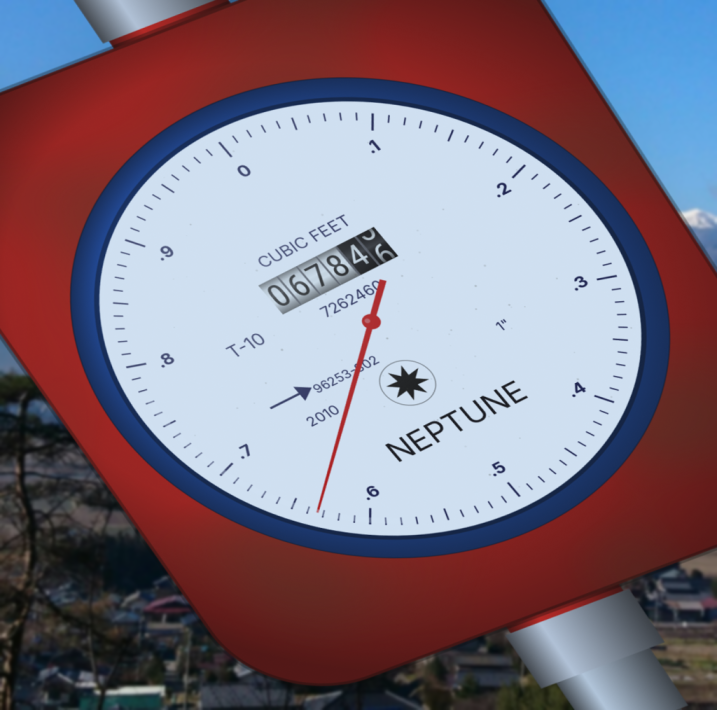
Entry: 67845.63; ft³
